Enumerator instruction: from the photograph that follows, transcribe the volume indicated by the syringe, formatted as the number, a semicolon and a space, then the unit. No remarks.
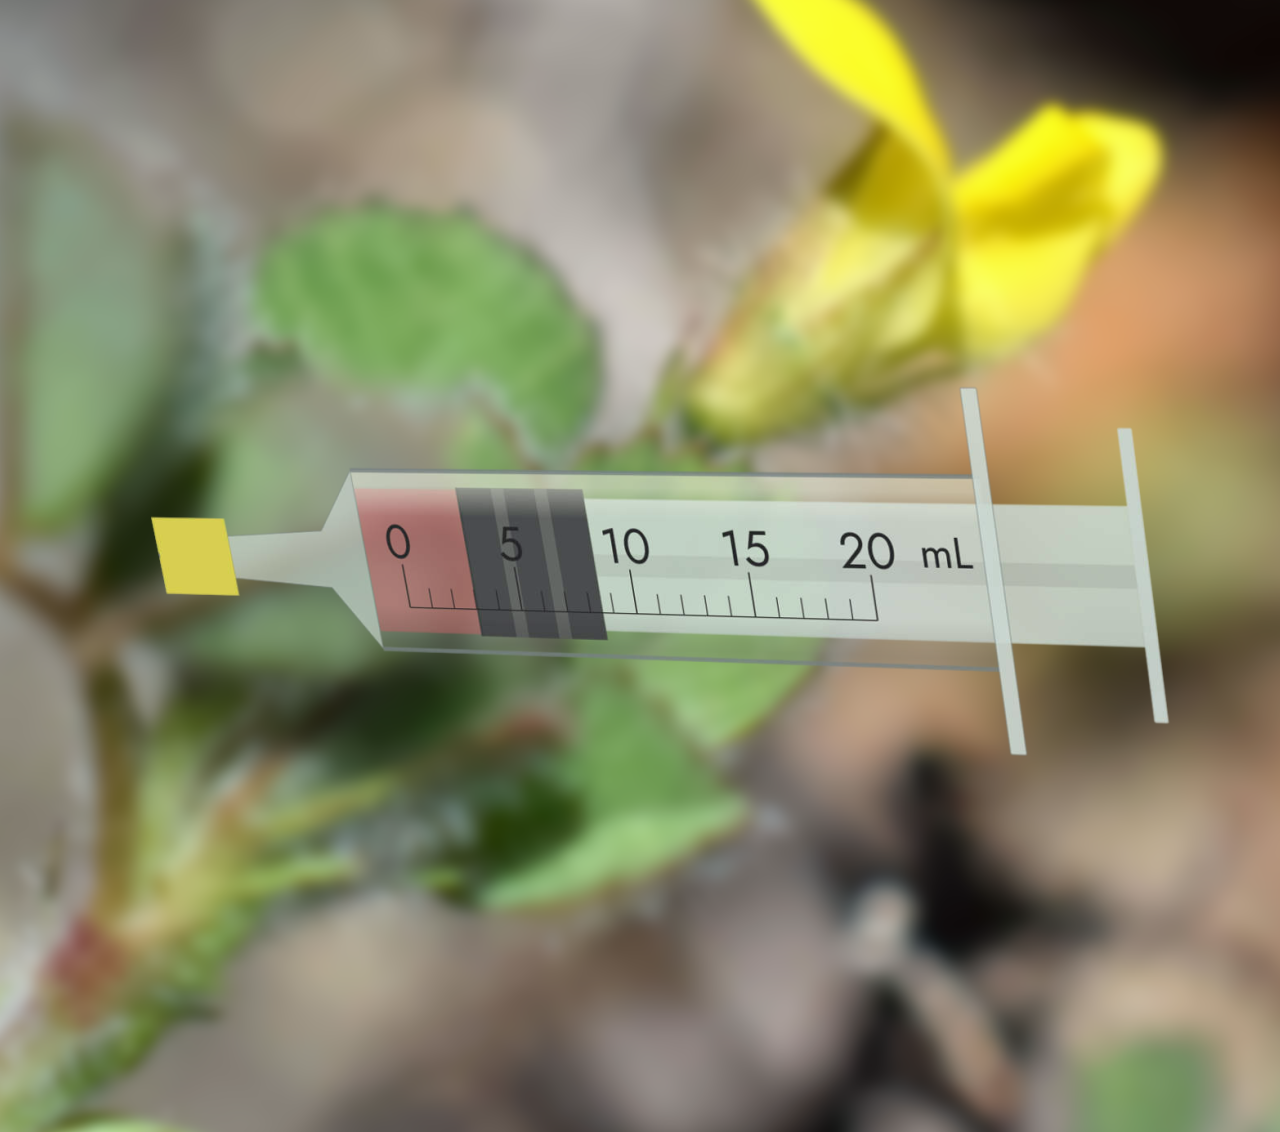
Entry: 3; mL
